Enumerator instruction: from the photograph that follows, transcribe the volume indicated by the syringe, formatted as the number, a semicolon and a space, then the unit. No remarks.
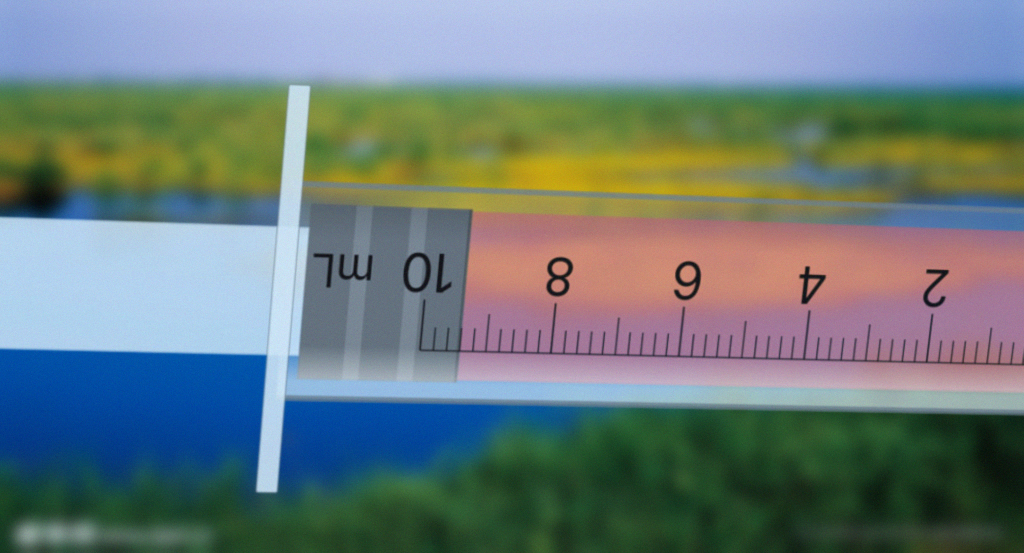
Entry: 9.4; mL
